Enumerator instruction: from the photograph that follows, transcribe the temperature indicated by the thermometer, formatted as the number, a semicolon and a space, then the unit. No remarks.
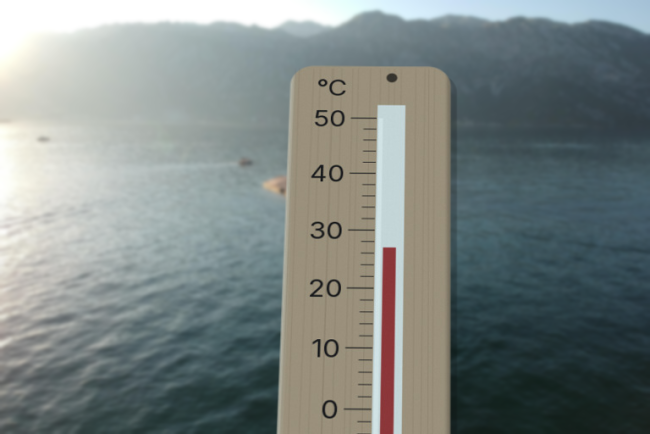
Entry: 27; °C
